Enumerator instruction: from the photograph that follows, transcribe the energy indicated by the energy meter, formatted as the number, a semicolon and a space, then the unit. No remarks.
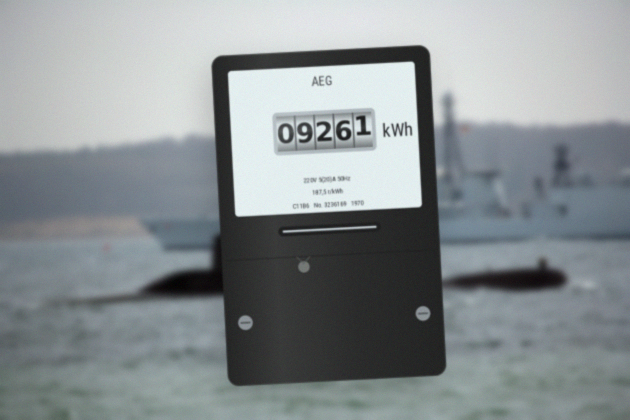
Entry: 9261; kWh
